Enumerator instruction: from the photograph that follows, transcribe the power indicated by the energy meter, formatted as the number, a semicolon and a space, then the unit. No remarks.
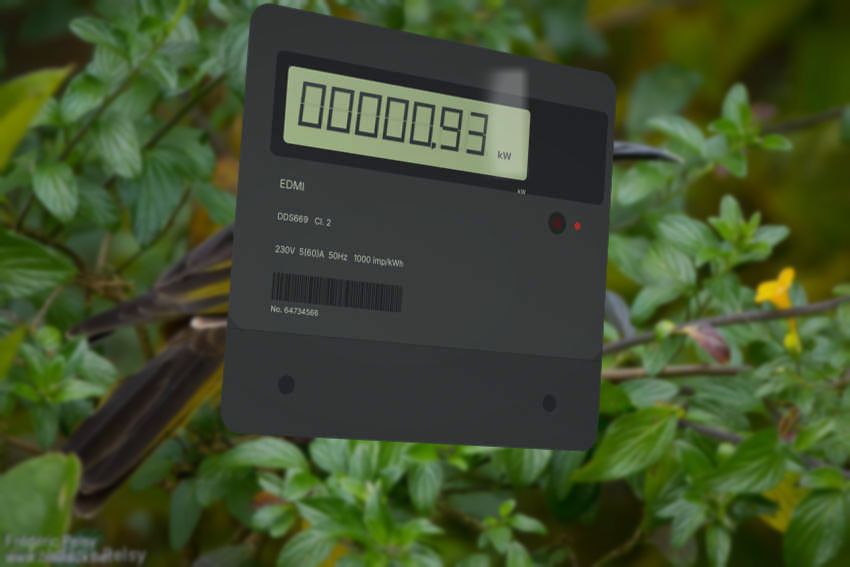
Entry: 0.93; kW
